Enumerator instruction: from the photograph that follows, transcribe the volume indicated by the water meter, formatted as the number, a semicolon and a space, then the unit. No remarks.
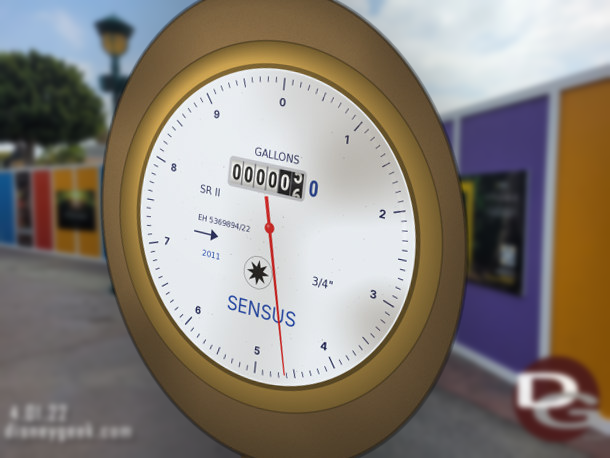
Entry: 54.6; gal
